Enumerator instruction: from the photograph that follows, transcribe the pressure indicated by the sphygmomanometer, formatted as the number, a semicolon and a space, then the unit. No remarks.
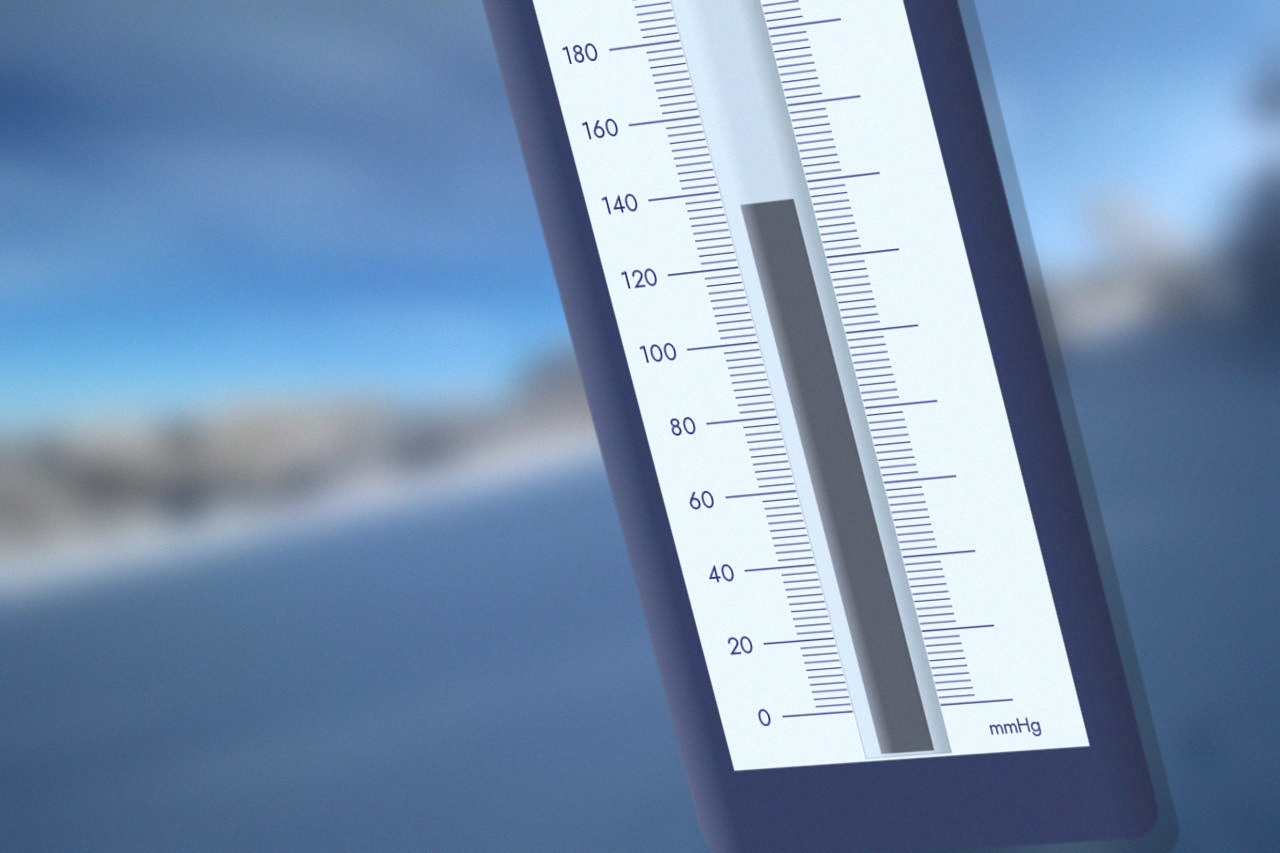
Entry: 136; mmHg
